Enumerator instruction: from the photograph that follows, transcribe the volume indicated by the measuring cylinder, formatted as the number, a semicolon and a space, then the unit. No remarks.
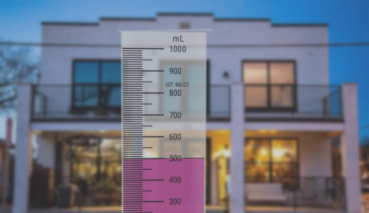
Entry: 500; mL
